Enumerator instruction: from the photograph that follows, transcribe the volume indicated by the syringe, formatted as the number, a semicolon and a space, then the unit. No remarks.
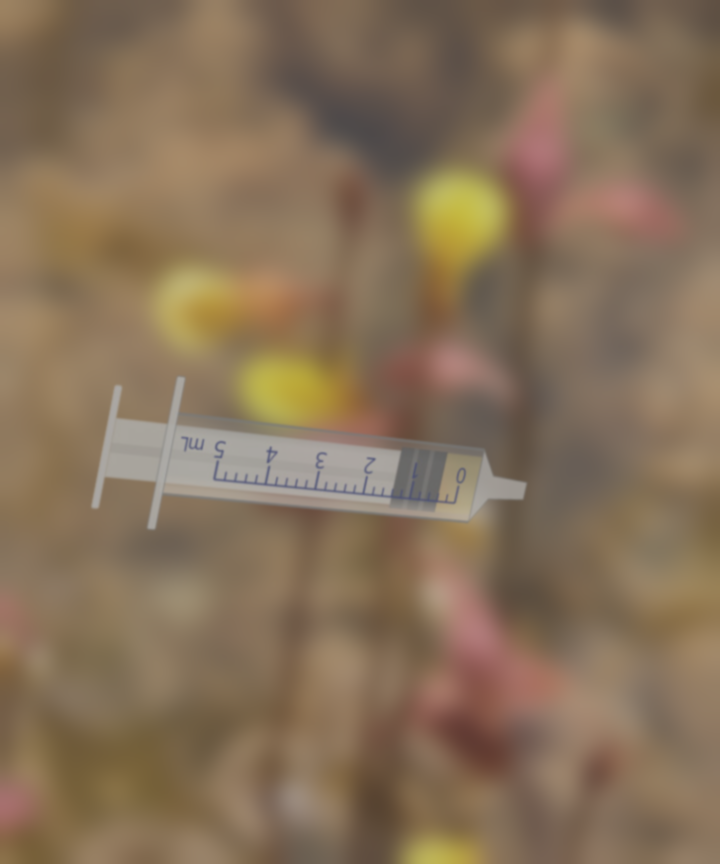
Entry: 0.4; mL
